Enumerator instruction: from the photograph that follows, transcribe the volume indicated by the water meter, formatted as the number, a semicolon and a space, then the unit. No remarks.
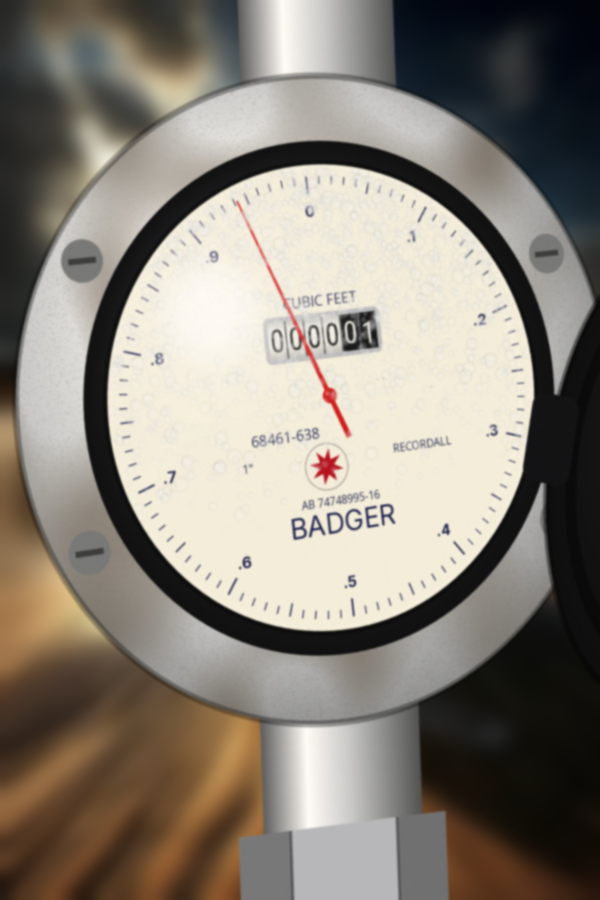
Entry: 0.94; ft³
